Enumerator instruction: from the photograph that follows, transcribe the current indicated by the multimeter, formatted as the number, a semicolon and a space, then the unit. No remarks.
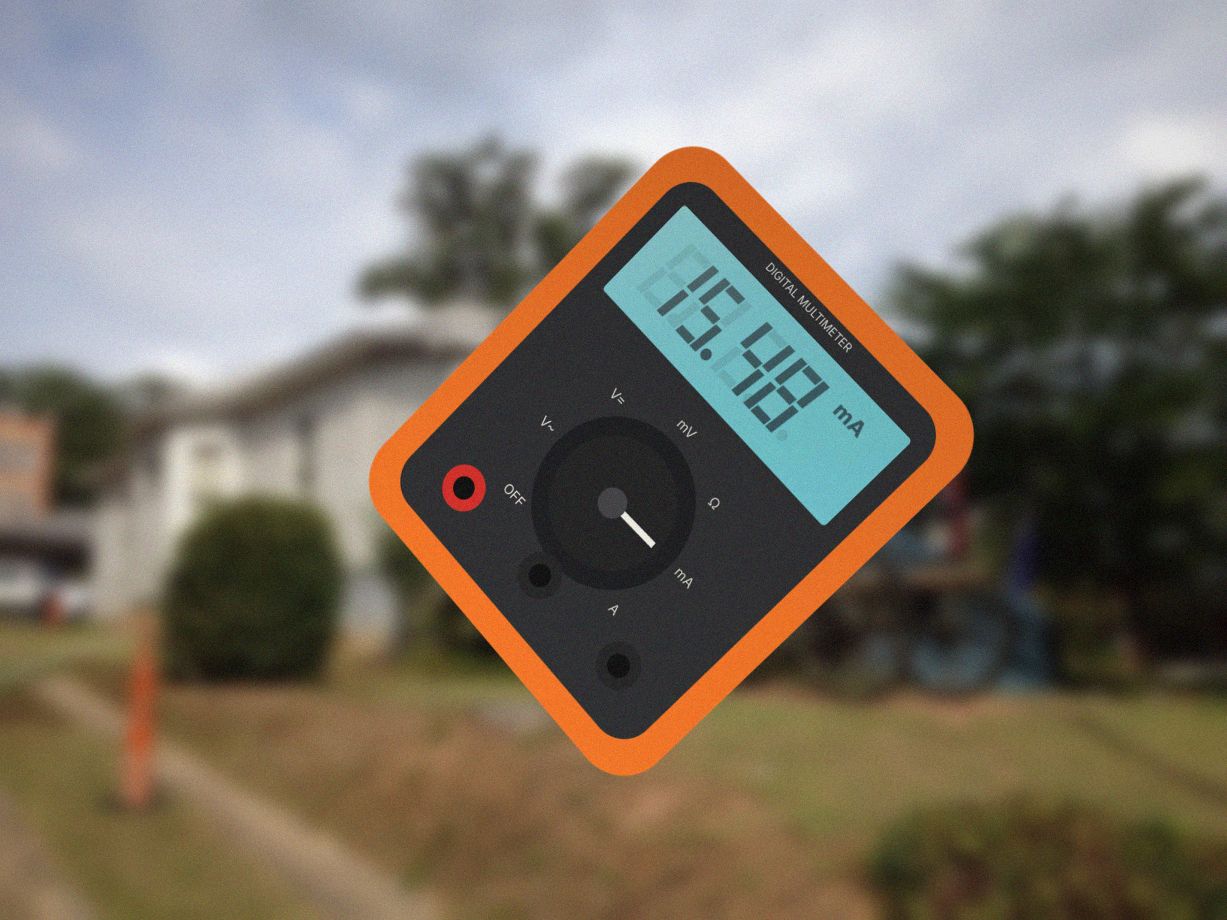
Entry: 15.48; mA
